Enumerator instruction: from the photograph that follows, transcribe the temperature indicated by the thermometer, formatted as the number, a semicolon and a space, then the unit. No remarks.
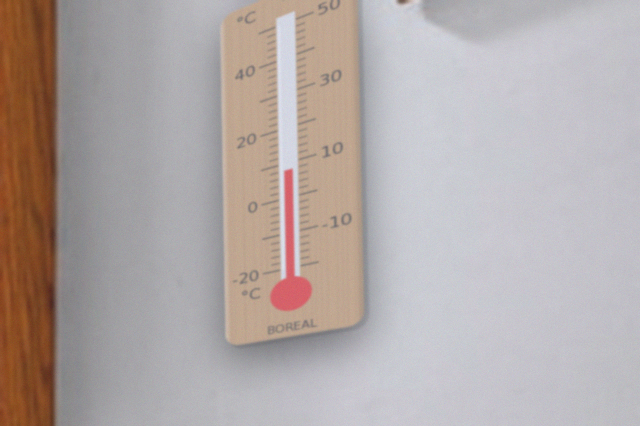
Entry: 8; °C
